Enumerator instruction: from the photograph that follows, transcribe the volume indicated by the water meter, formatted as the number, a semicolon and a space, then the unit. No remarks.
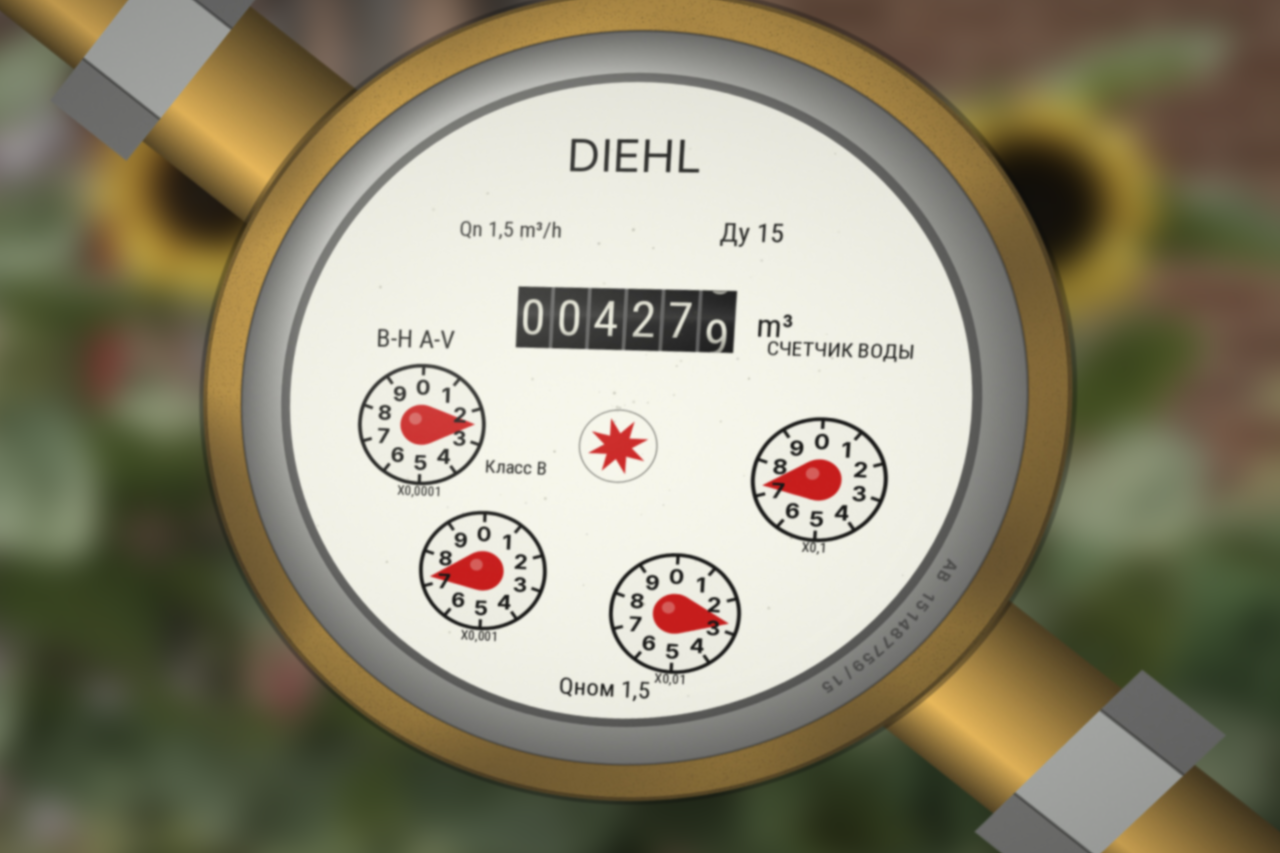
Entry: 4278.7272; m³
